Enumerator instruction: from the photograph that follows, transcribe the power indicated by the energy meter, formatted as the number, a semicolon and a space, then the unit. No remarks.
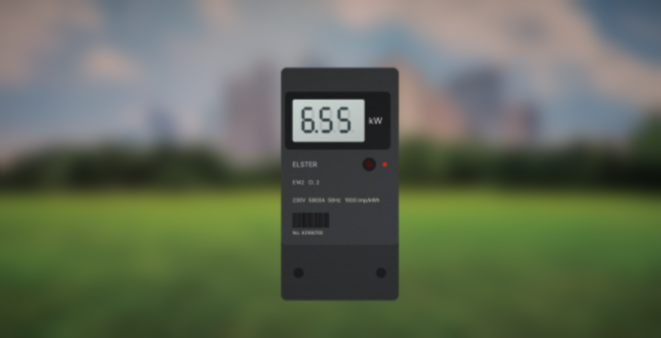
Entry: 6.55; kW
